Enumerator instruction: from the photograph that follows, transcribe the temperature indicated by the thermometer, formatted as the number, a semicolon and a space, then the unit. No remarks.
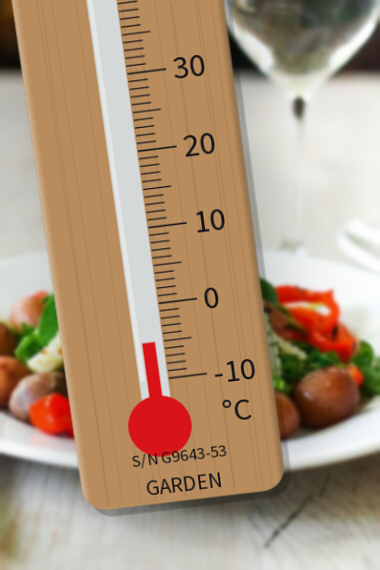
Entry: -5; °C
